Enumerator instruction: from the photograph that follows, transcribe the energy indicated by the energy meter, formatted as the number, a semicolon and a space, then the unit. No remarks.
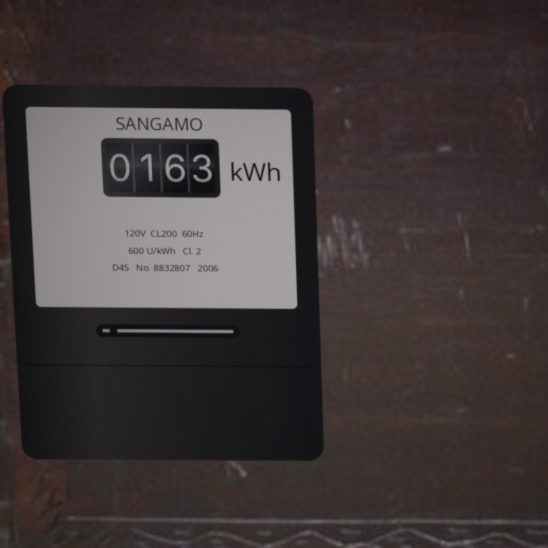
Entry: 163; kWh
